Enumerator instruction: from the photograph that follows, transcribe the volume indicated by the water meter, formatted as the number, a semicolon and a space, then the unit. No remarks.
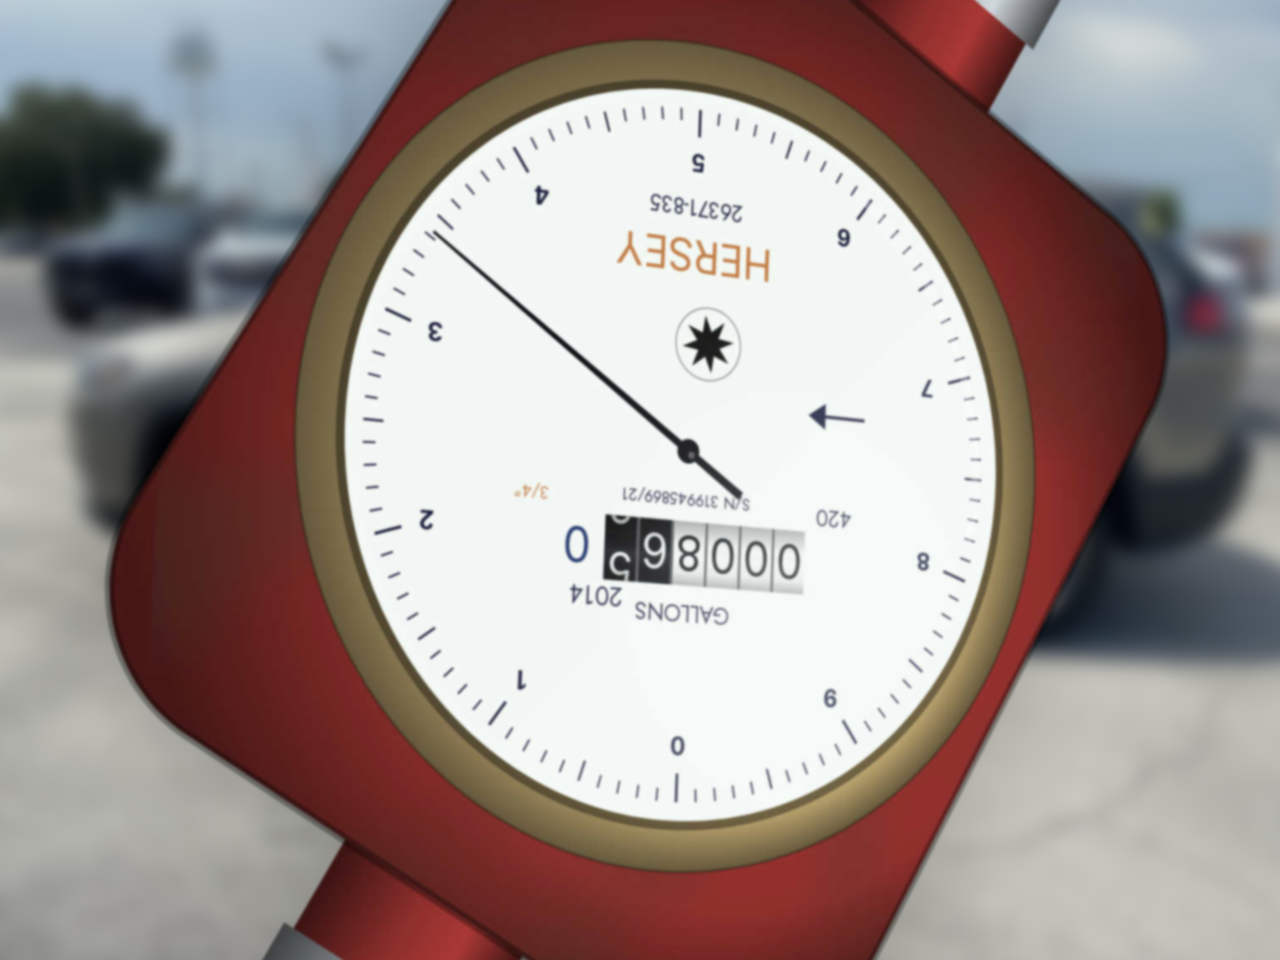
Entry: 8653.4; gal
